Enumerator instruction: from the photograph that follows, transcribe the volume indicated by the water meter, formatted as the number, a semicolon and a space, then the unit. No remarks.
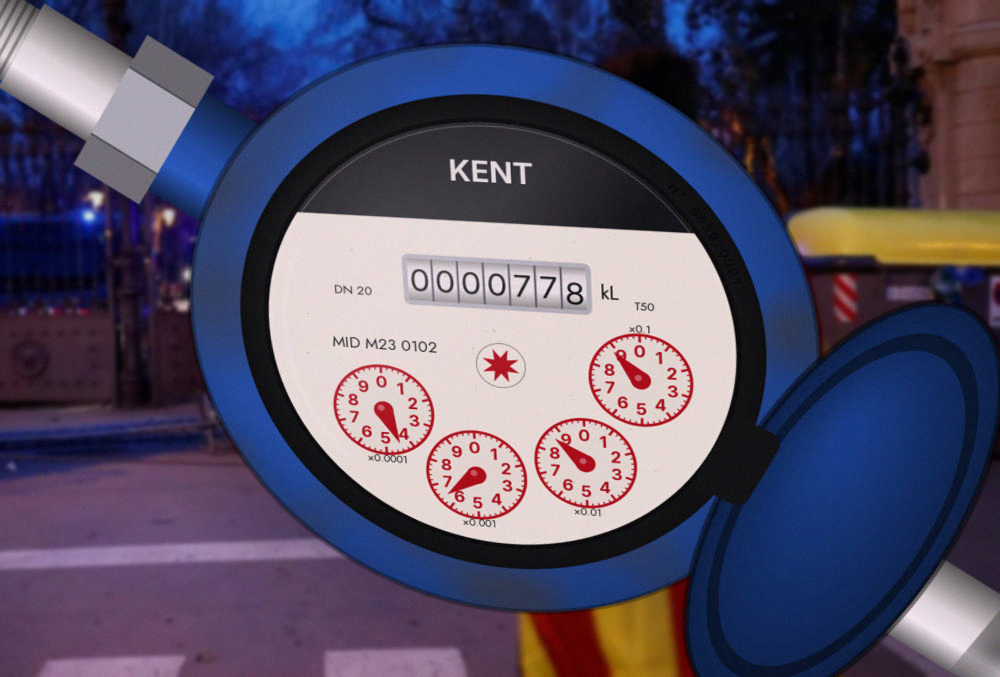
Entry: 777.8864; kL
